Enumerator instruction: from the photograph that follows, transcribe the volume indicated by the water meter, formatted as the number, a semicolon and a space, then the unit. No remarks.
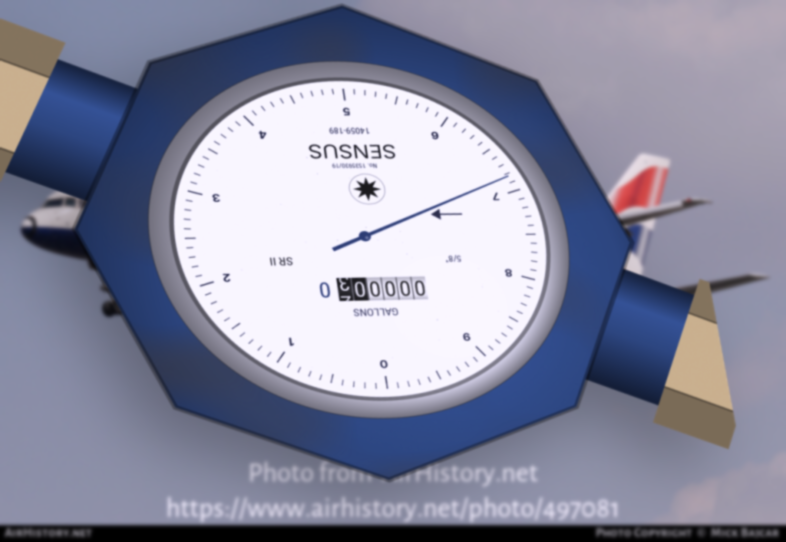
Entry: 26.8; gal
